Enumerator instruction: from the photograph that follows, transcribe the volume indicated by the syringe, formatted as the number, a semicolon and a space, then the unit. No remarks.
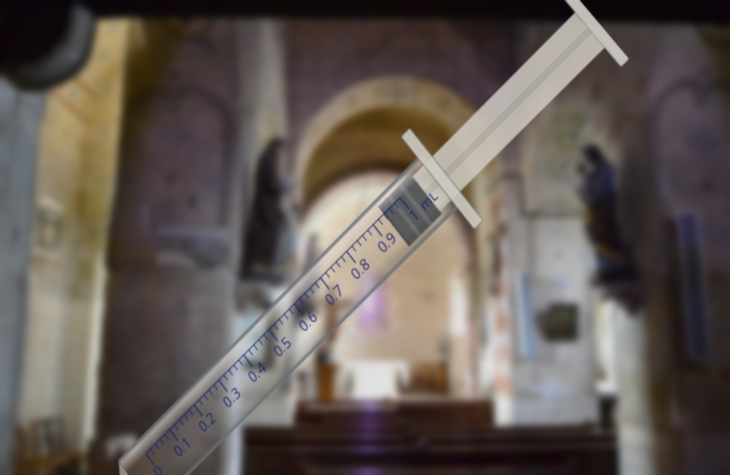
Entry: 0.94; mL
